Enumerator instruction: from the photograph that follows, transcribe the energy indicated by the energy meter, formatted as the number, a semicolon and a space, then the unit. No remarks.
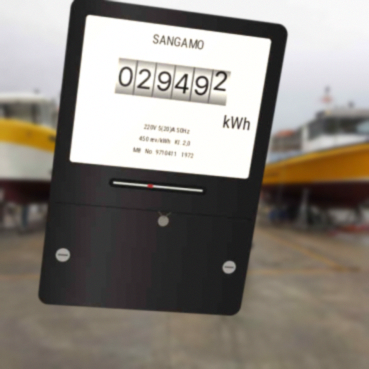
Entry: 29492; kWh
